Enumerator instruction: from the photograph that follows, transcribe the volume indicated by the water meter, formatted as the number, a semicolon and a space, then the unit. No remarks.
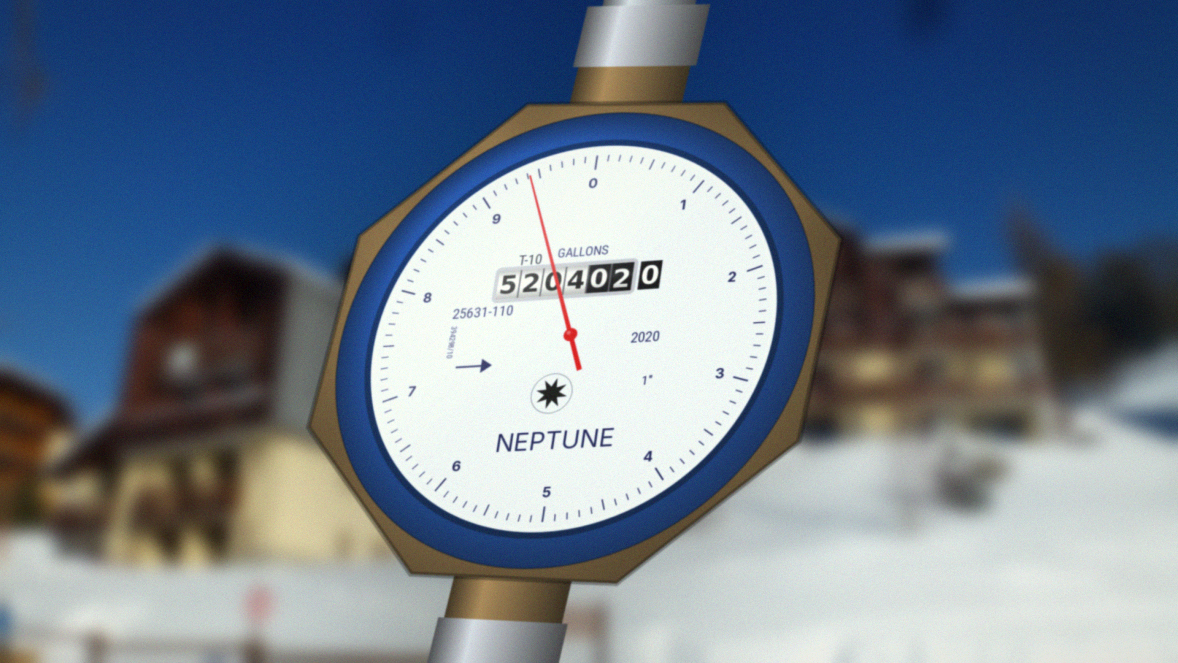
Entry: 5204019.4; gal
